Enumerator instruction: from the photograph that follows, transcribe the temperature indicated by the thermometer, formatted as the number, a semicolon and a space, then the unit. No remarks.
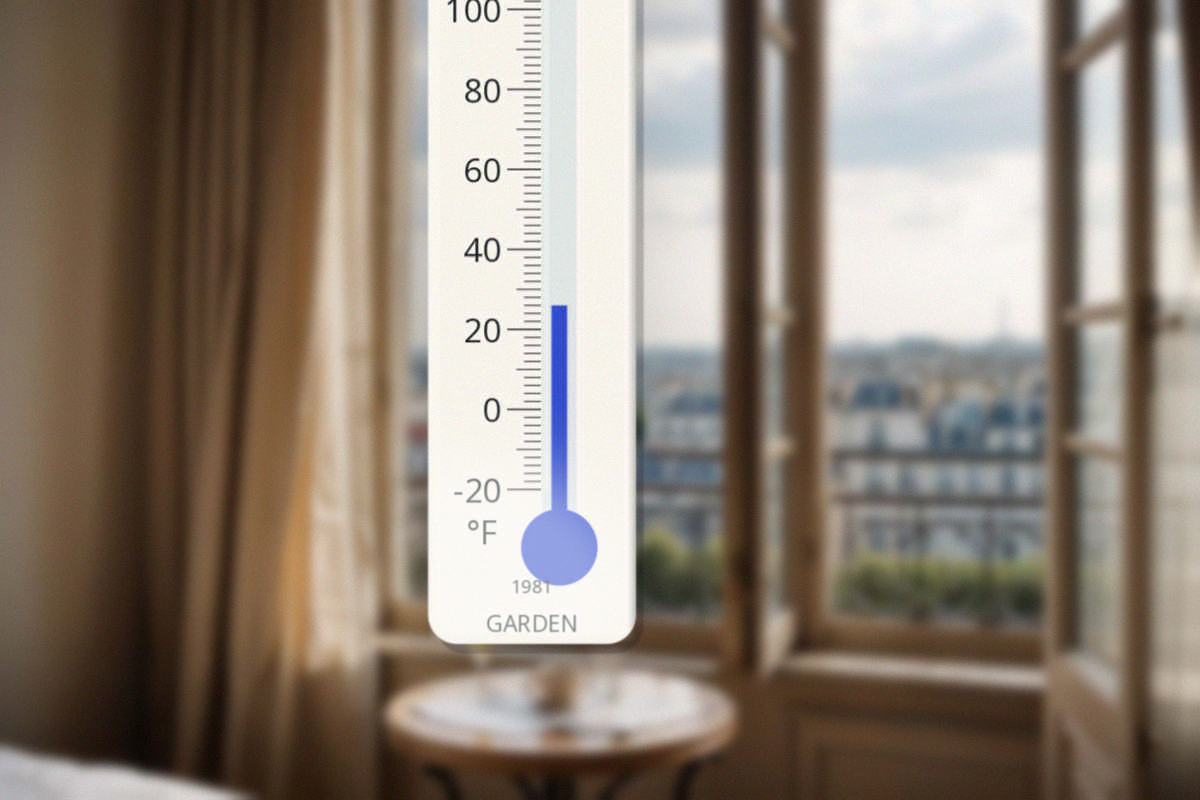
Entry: 26; °F
